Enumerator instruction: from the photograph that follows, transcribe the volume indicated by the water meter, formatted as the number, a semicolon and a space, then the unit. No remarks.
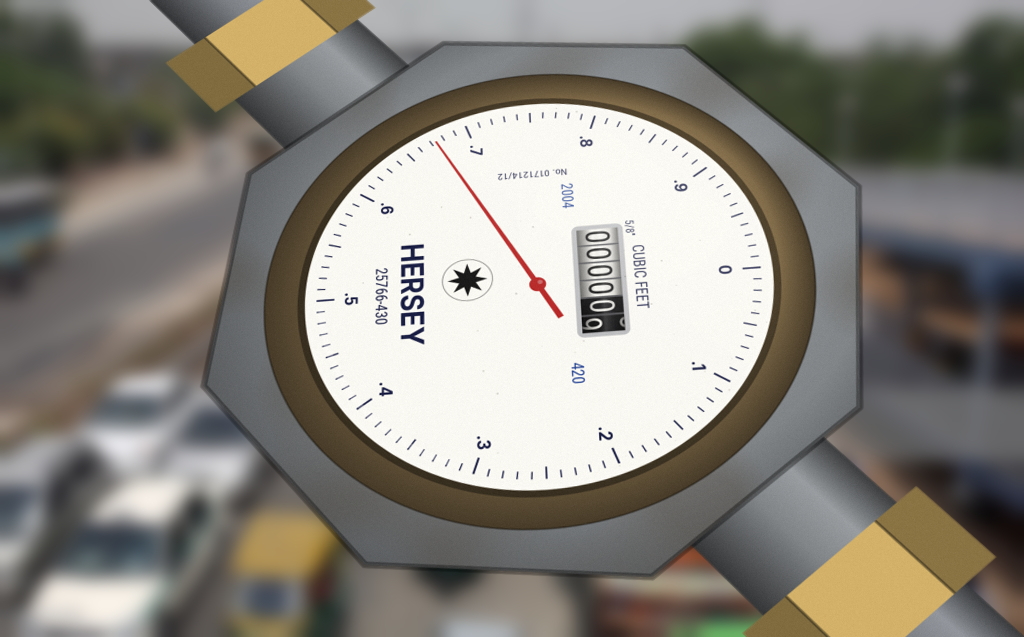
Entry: 8.67; ft³
